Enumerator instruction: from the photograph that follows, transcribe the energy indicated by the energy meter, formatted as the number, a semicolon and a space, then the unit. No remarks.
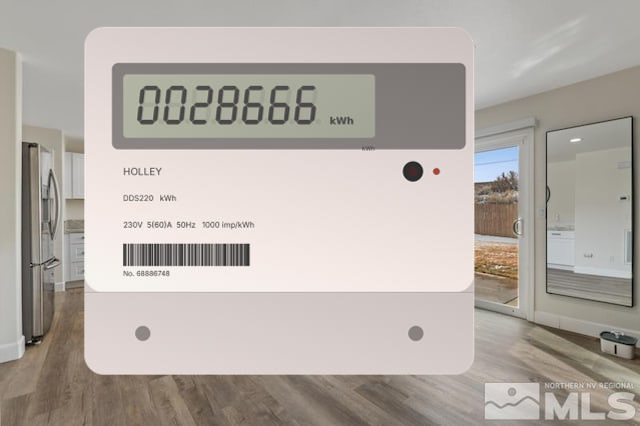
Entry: 28666; kWh
